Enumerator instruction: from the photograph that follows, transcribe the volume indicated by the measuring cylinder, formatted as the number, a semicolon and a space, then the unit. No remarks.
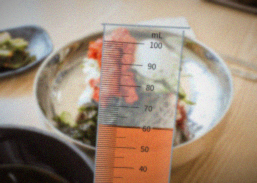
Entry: 60; mL
